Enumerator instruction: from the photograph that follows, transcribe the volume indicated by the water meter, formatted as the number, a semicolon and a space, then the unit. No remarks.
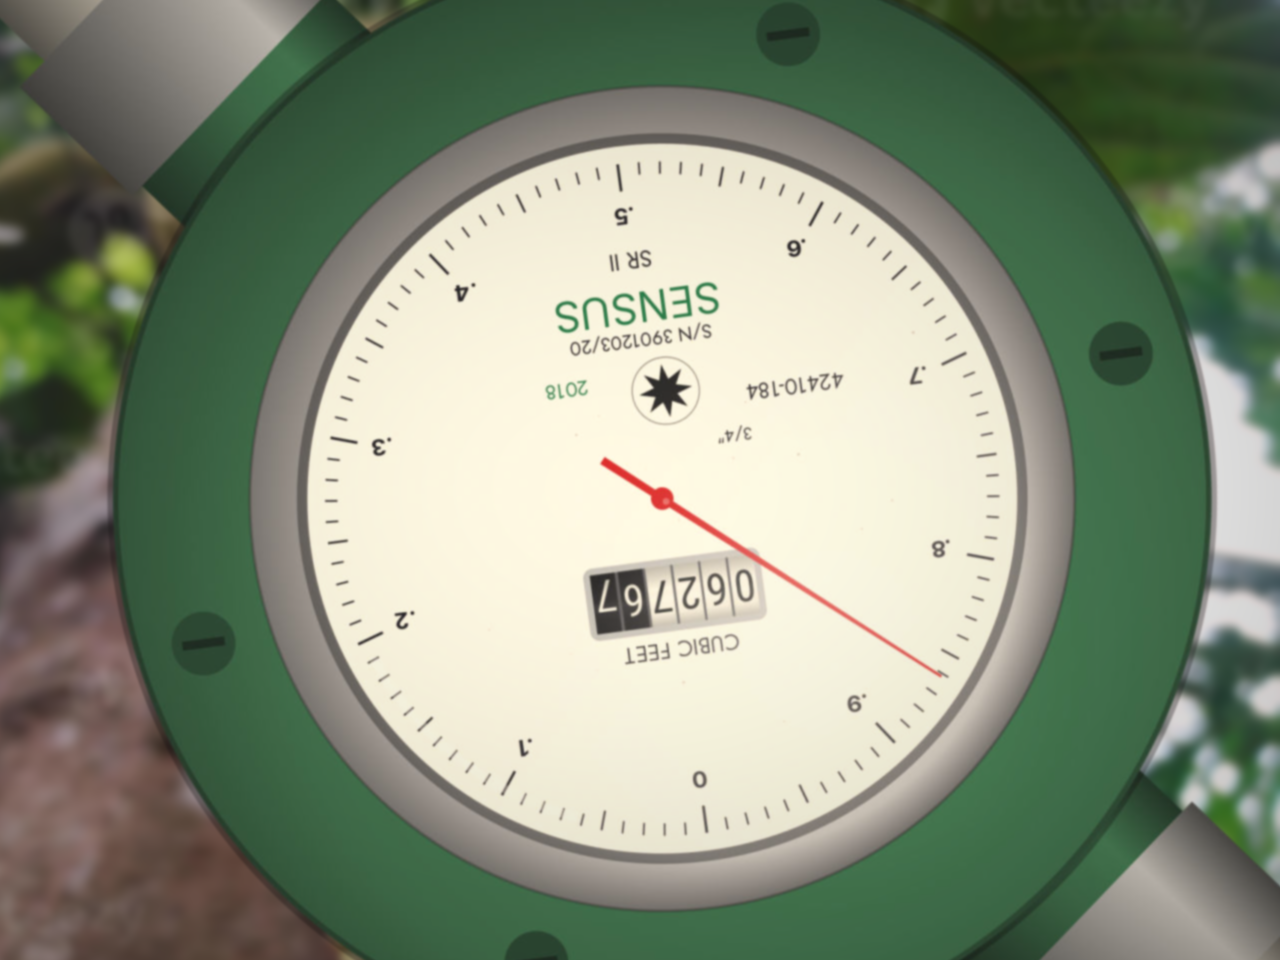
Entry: 62766.86; ft³
